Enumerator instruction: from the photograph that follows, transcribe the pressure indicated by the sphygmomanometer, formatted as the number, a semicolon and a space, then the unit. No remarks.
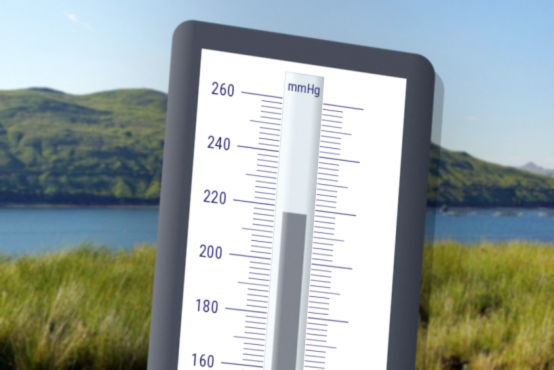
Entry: 218; mmHg
